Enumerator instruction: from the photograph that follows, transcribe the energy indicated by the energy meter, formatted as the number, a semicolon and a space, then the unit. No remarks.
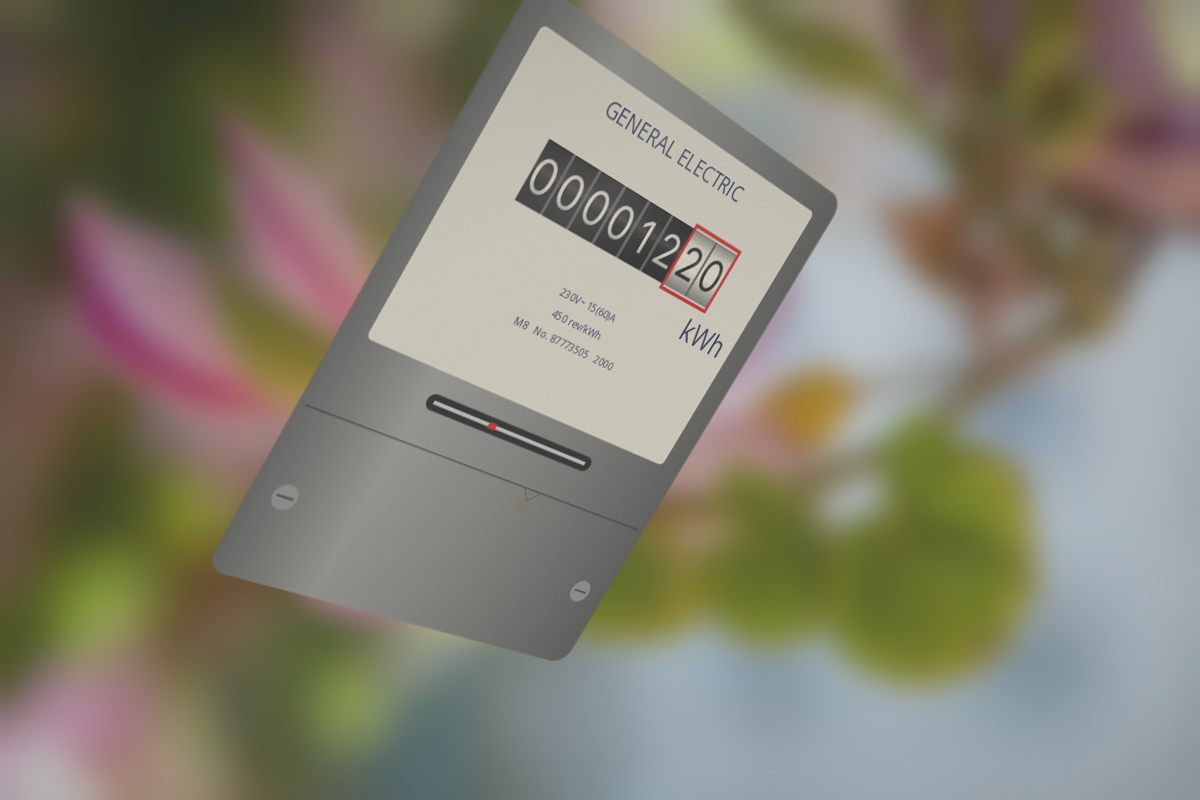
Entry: 12.20; kWh
